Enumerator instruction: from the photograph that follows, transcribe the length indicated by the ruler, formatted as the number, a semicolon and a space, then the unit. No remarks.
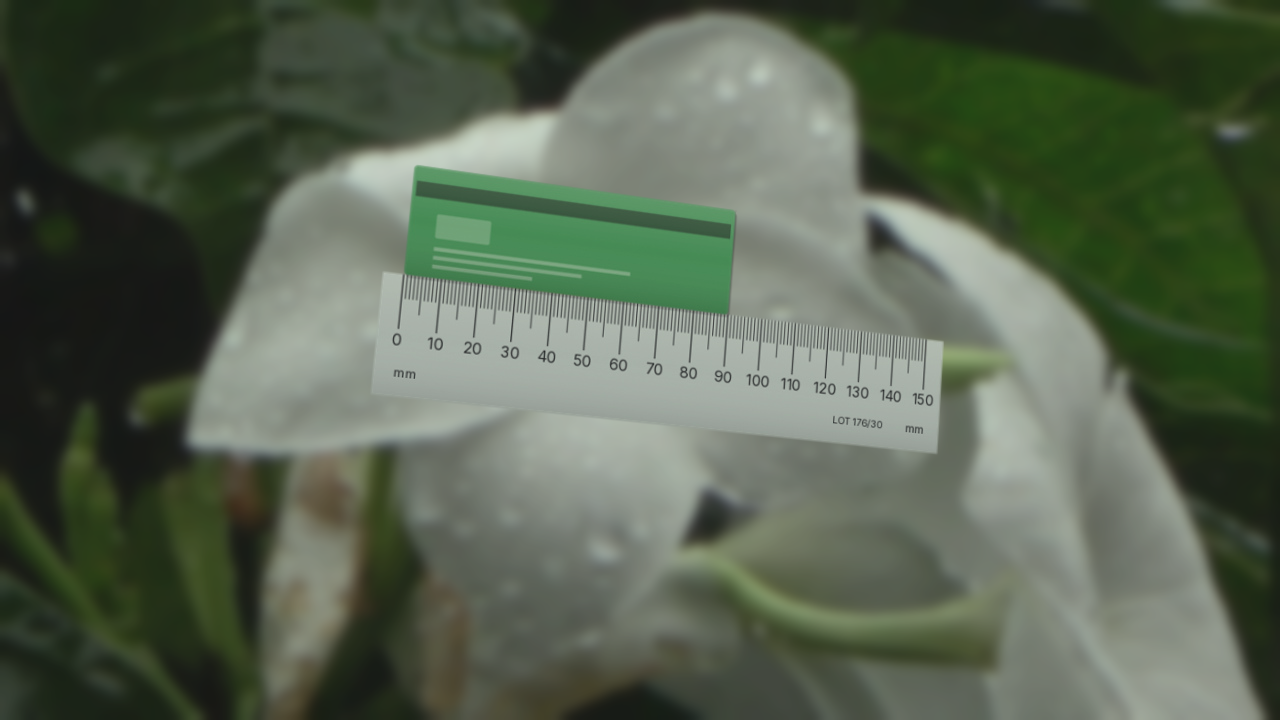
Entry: 90; mm
